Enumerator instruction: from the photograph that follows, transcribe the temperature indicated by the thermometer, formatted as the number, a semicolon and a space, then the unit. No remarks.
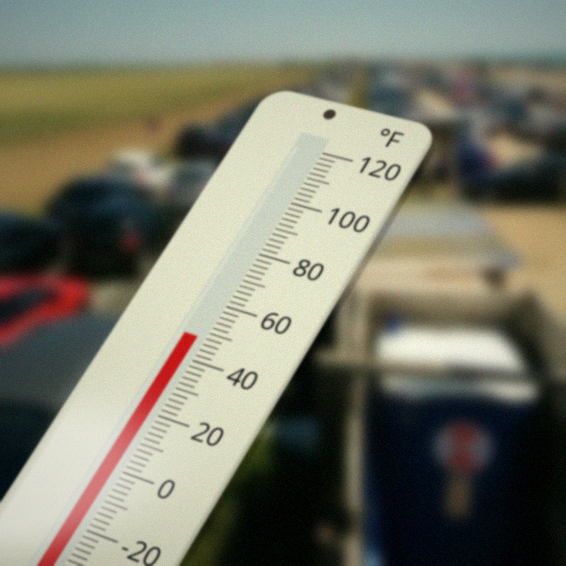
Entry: 48; °F
